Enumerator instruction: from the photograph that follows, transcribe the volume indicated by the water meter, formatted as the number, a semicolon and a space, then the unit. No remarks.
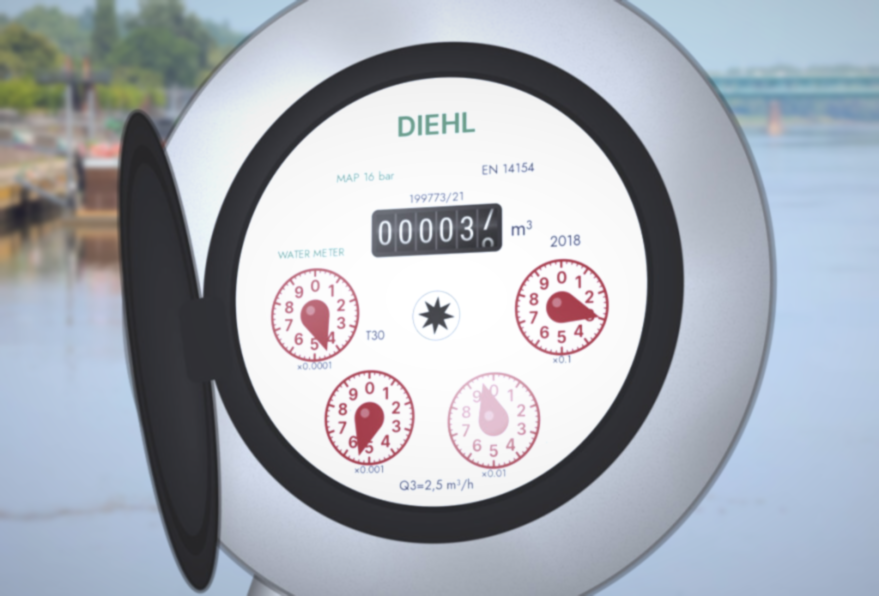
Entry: 37.2954; m³
